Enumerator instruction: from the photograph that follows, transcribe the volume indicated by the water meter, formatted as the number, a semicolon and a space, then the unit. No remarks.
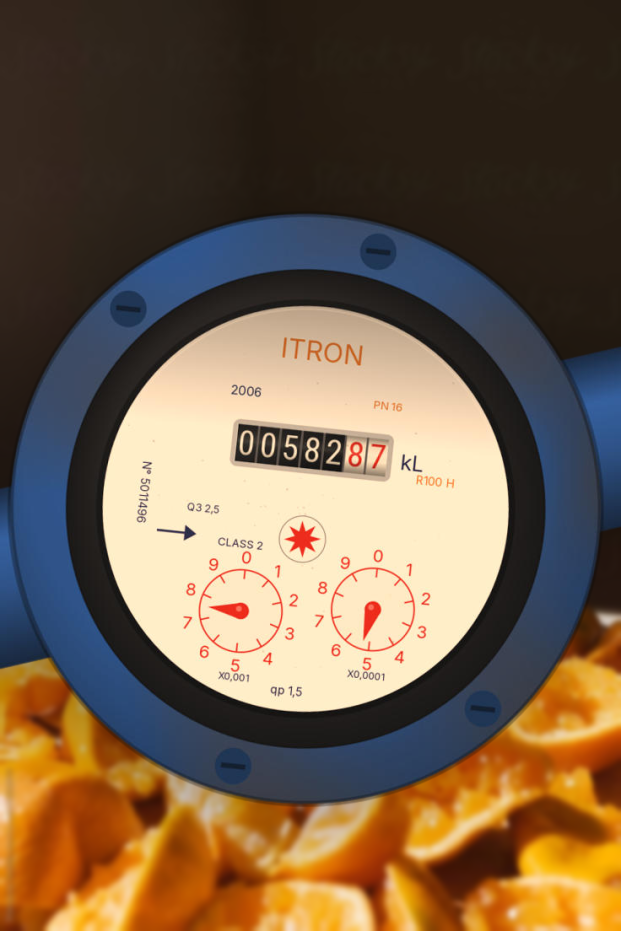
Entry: 582.8775; kL
